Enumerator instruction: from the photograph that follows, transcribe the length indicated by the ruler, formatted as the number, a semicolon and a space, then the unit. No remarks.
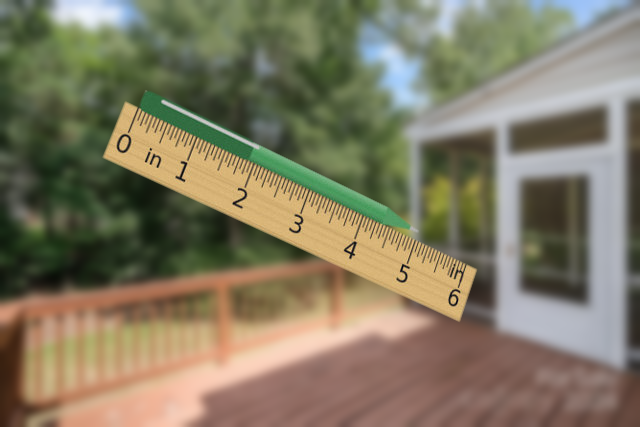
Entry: 5; in
